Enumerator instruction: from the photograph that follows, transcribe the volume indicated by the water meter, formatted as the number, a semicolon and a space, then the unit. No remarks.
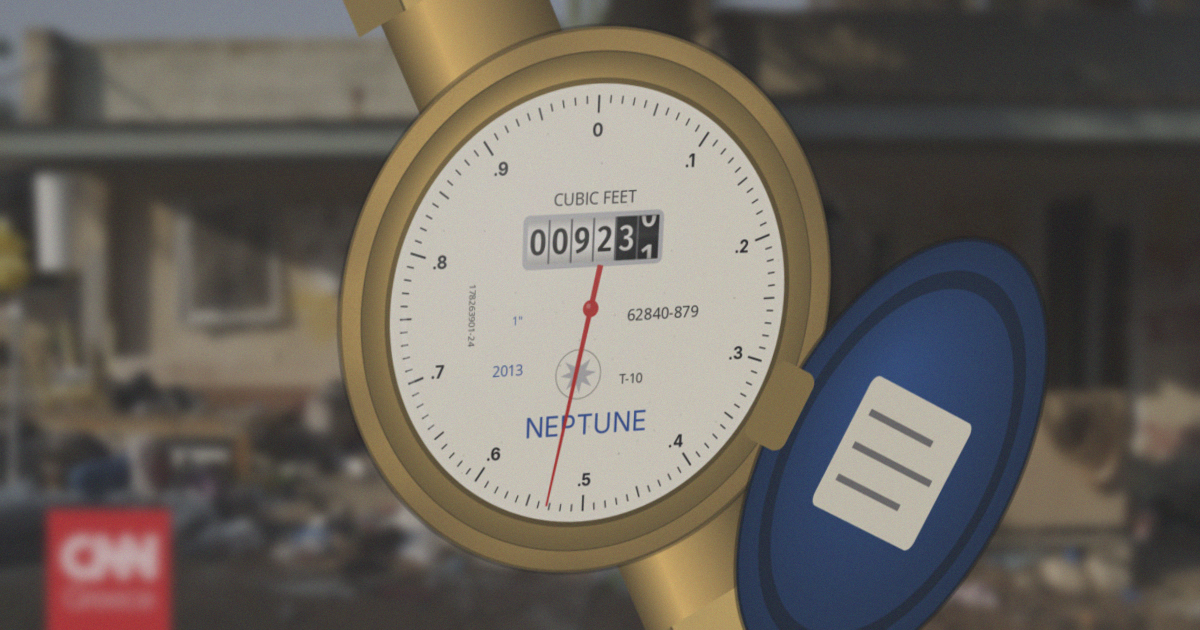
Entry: 9230.53; ft³
